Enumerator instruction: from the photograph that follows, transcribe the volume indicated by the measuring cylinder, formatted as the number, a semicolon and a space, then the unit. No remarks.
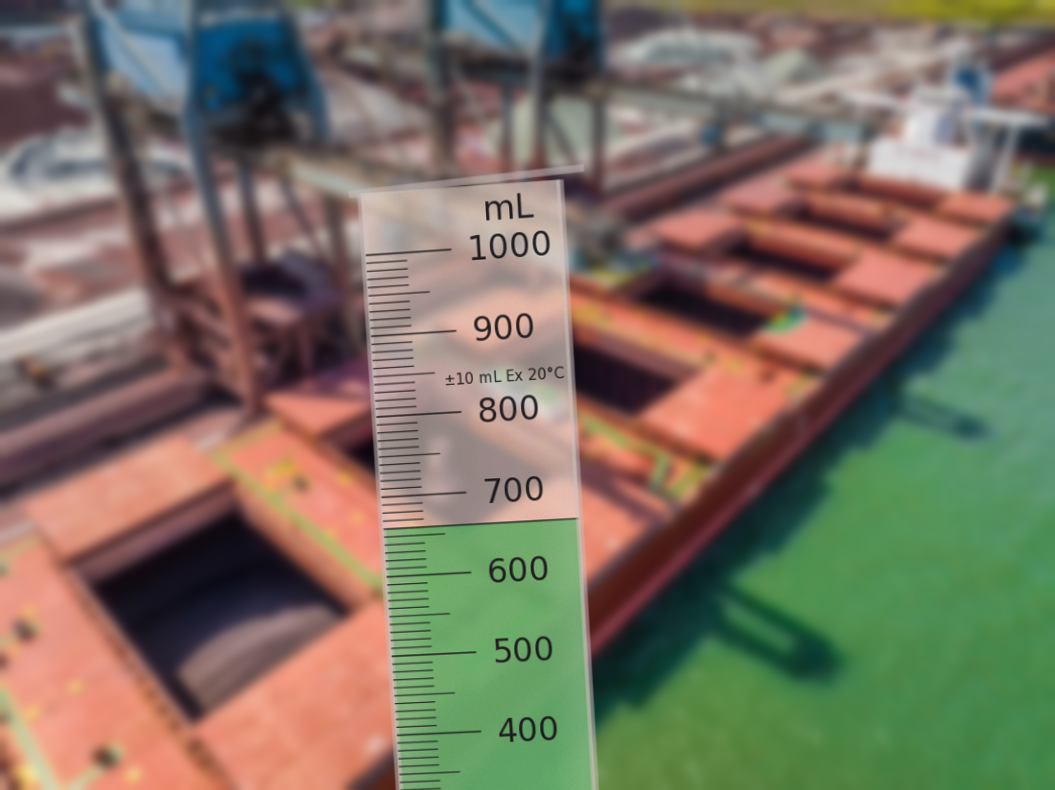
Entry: 660; mL
